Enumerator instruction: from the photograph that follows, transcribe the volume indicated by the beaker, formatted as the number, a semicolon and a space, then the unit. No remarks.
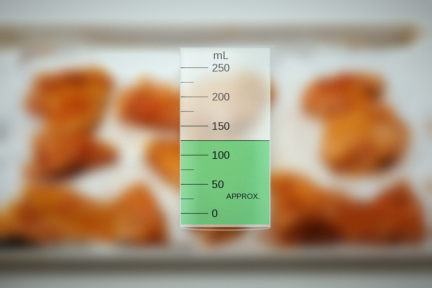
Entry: 125; mL
